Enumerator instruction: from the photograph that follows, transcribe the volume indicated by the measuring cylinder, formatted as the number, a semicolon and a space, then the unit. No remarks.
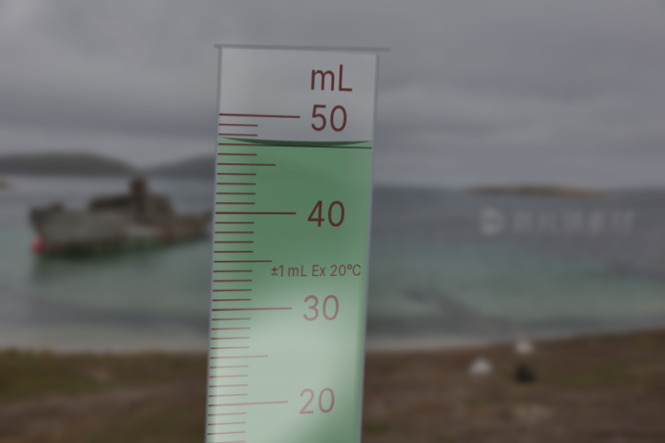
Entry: 47; mL
